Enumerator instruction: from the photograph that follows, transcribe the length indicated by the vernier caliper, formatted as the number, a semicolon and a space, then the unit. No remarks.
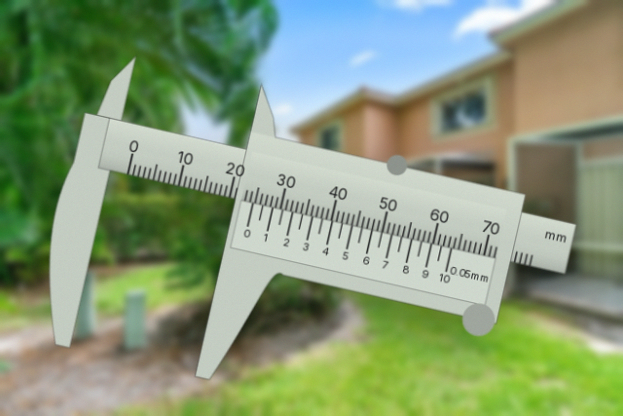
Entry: 24.6; mm
